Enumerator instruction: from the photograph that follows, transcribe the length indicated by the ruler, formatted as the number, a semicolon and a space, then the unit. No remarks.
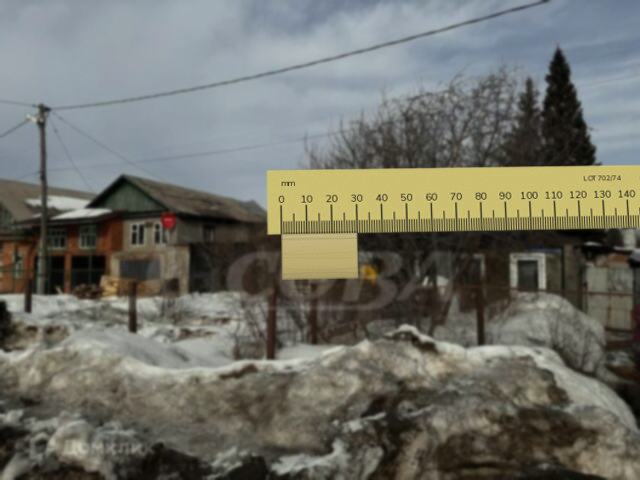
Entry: 30; mm
